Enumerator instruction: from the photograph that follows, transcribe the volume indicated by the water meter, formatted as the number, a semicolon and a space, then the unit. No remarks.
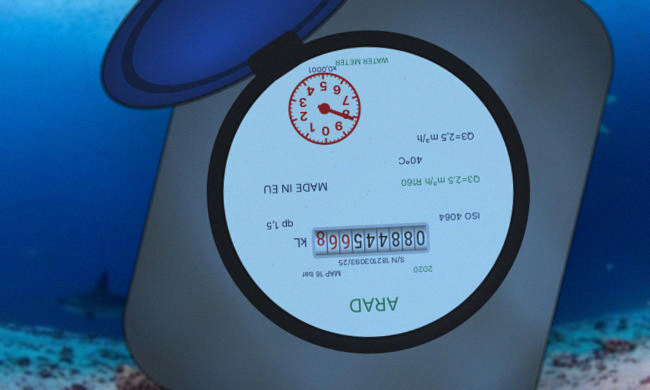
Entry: 88445.6678; kL
